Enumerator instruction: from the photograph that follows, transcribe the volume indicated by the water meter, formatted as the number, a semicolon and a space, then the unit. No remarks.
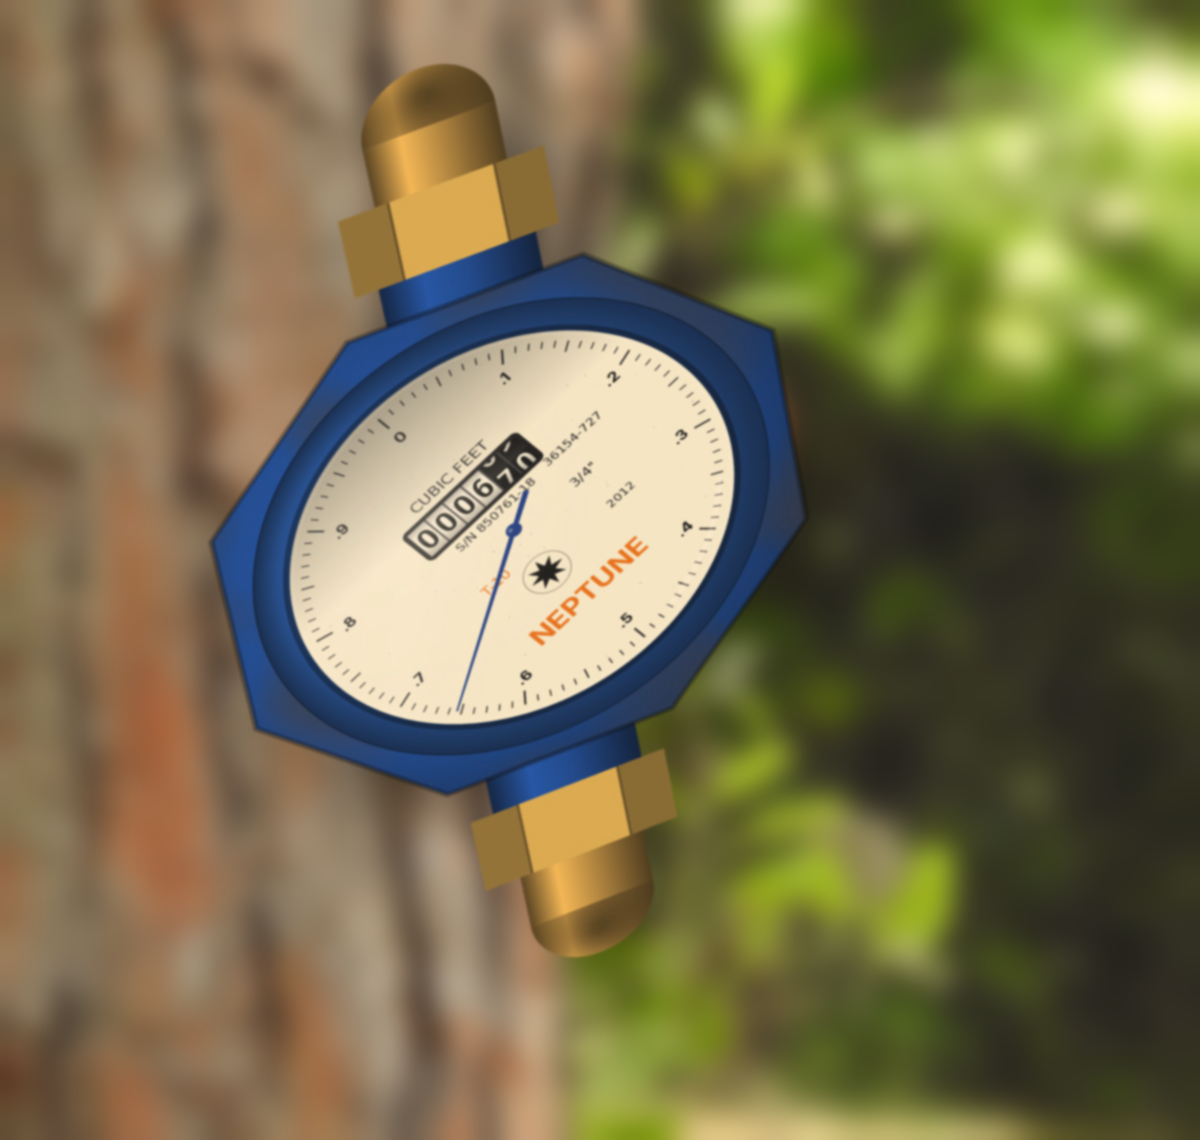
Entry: 669.65; ft³
